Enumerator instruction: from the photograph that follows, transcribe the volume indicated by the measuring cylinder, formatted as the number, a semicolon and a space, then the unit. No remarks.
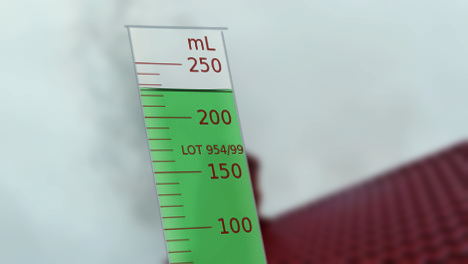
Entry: 225; mL
